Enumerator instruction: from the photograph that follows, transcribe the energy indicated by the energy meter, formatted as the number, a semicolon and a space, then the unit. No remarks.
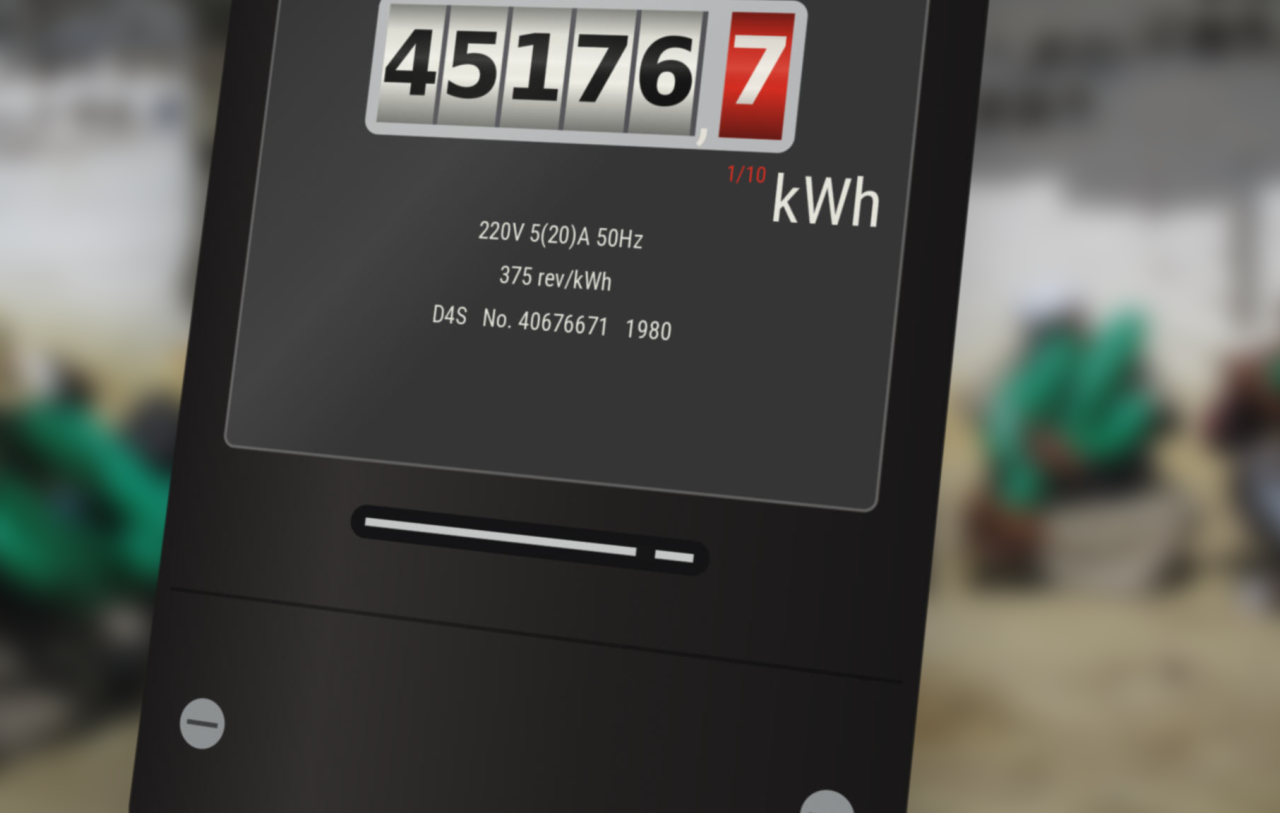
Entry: 45176.7; kWh
